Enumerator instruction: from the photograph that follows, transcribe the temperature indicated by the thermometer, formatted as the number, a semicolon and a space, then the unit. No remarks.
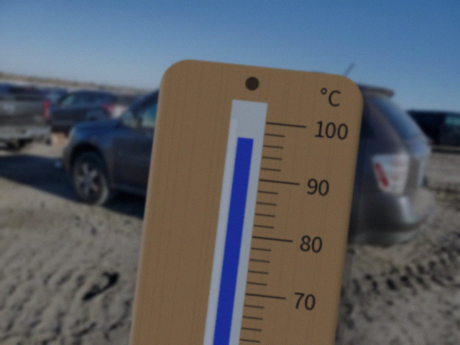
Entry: 97; °C
